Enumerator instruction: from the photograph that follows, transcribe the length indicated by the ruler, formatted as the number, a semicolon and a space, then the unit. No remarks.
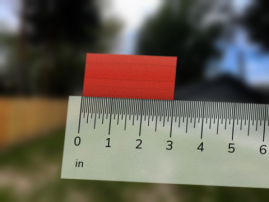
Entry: 3; in
